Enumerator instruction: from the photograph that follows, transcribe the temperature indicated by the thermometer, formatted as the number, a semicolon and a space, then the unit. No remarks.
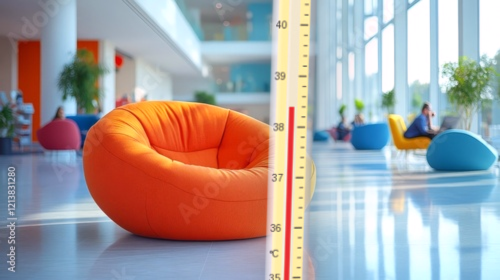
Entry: 38.4; °C
